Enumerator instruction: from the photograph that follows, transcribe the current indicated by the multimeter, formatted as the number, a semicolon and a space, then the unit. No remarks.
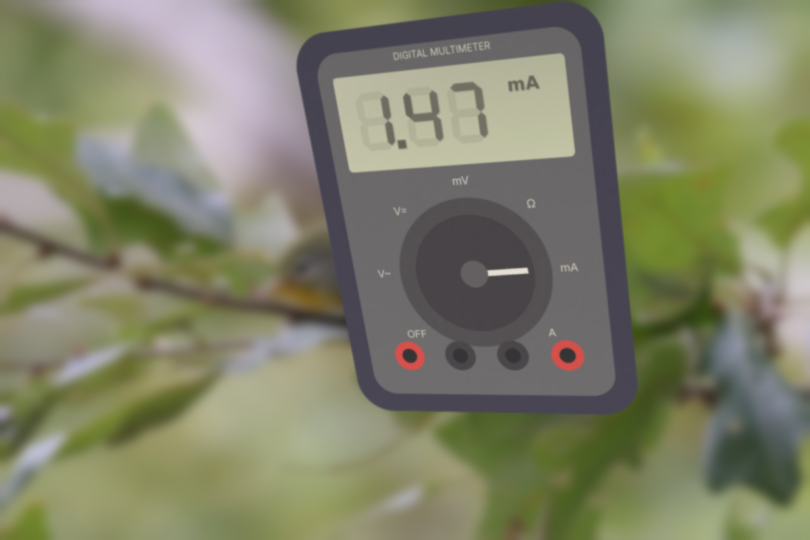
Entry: 1.47; mA
